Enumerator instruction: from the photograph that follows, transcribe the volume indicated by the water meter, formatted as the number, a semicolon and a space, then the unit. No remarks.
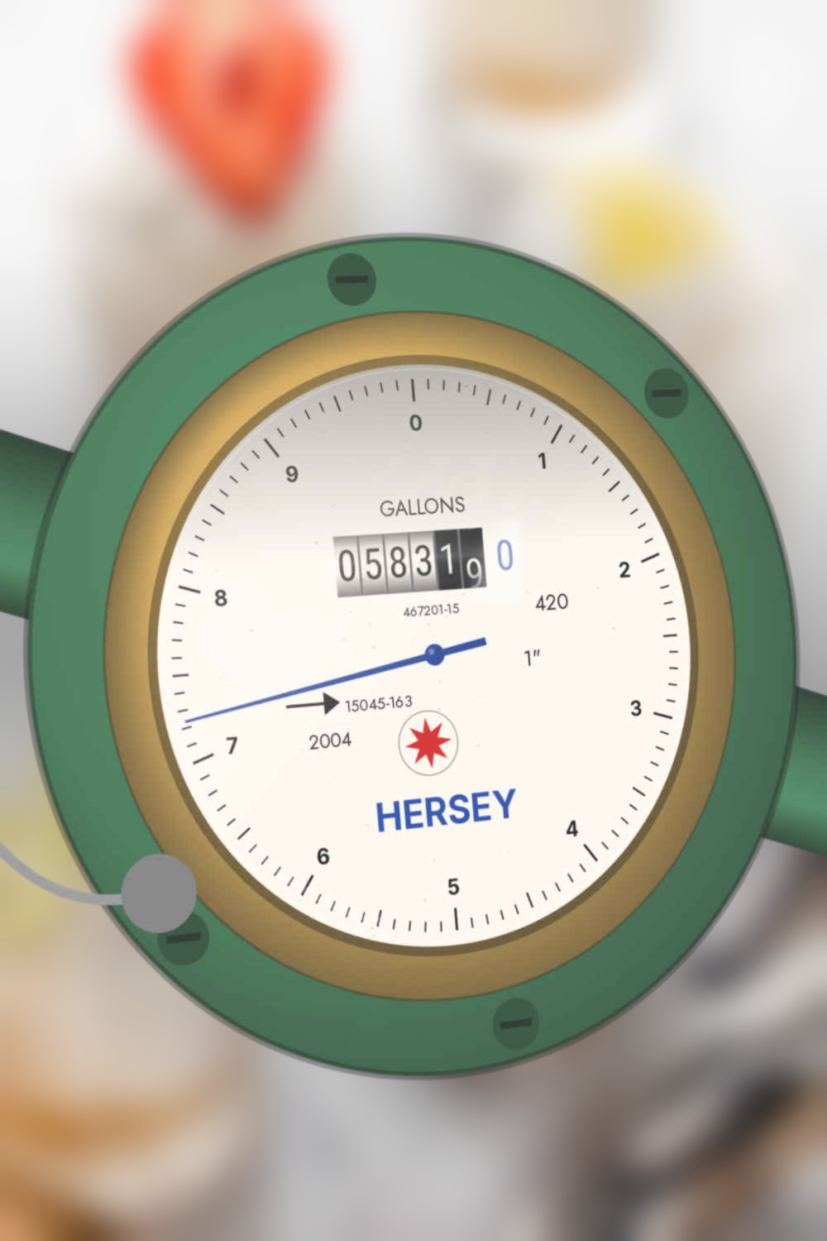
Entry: 583187.2; gal
